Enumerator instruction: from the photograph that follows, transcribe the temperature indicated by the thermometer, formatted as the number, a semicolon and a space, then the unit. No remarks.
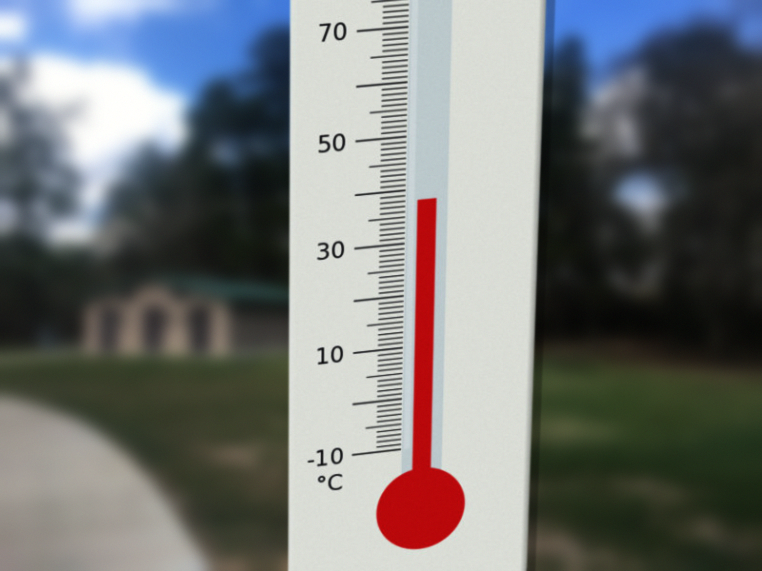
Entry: 38; °C
